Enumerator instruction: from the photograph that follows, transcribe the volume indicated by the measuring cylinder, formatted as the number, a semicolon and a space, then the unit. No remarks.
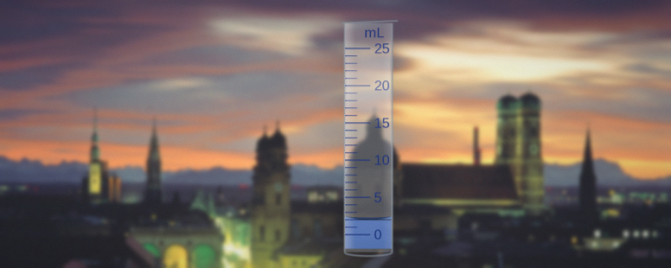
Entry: 2; mL
